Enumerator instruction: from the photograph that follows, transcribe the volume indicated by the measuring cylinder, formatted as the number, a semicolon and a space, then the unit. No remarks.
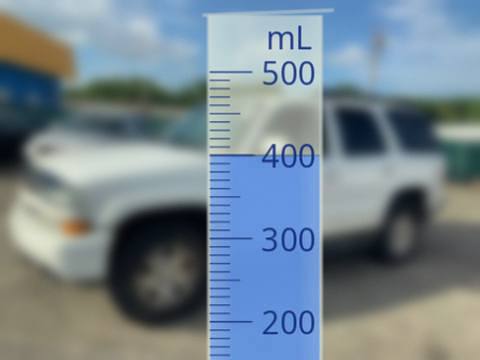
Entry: 400; mL
